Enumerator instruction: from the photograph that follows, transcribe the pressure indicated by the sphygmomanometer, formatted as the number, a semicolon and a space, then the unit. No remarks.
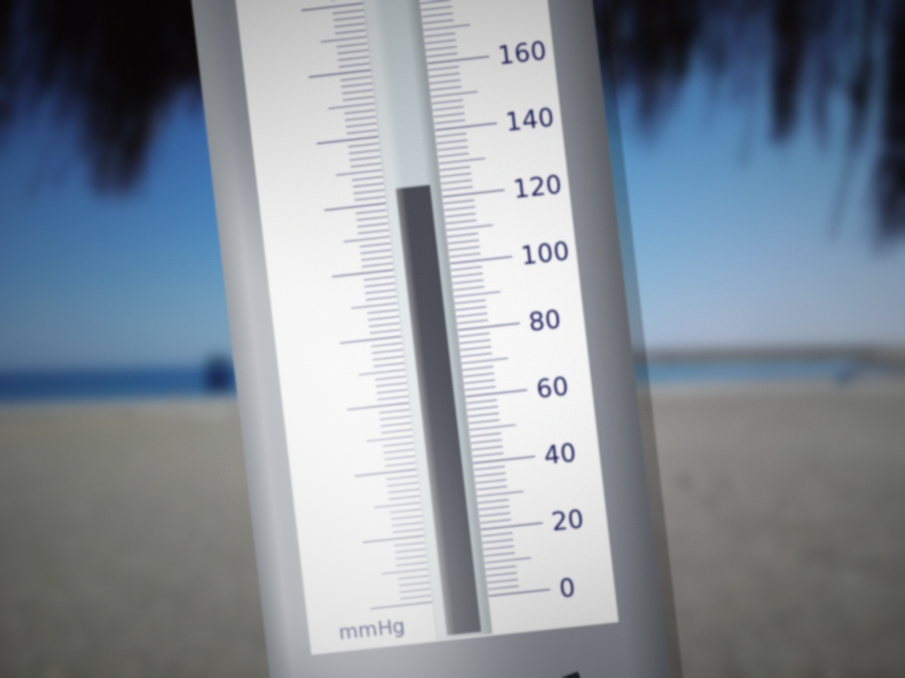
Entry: 124; mmHg
